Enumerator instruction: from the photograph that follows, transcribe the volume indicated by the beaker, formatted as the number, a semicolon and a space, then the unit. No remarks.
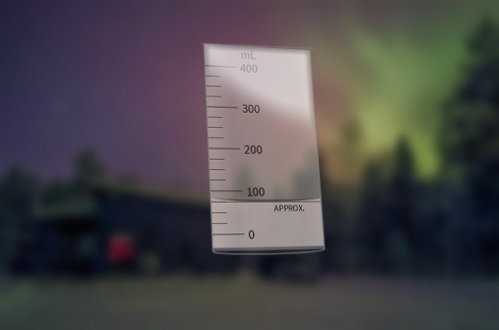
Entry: 75; mL
